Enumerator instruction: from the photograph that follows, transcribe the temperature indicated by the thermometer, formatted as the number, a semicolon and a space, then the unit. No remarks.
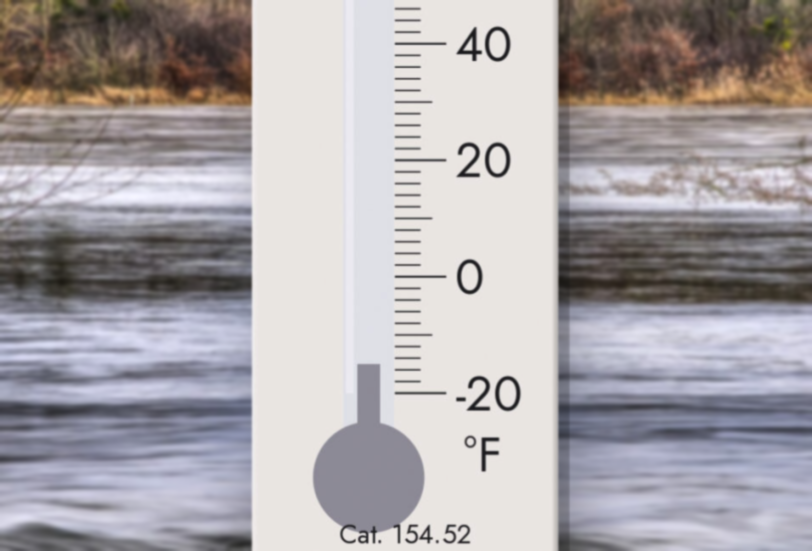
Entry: -15; °F
